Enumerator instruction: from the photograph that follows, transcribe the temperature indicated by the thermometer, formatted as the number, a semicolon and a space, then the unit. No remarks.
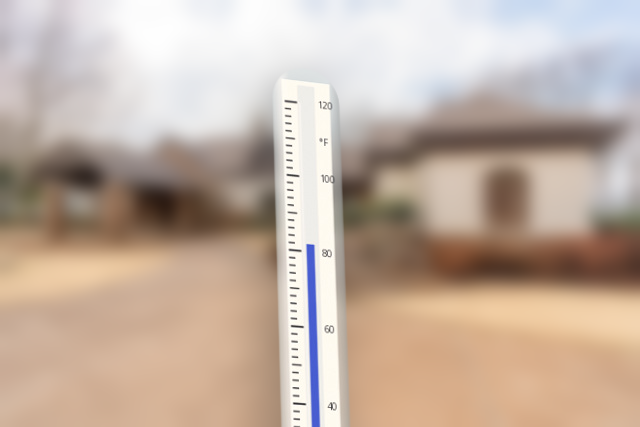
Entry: 82; °F
